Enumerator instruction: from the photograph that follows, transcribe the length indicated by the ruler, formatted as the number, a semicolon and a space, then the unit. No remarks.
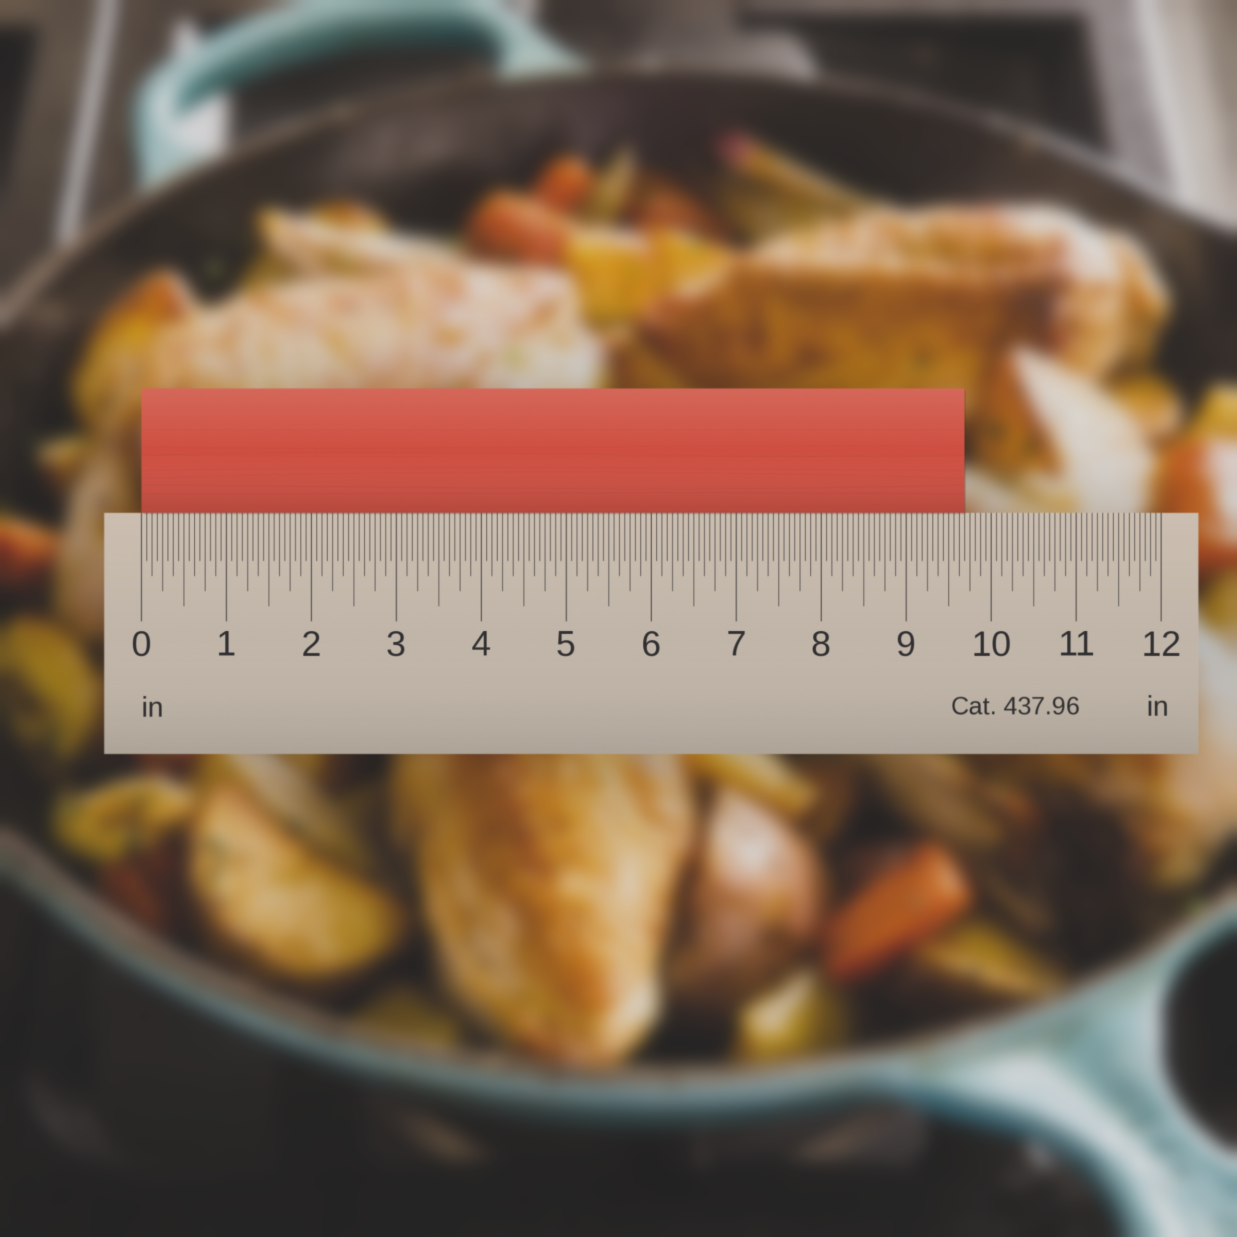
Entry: 9.6875; in
